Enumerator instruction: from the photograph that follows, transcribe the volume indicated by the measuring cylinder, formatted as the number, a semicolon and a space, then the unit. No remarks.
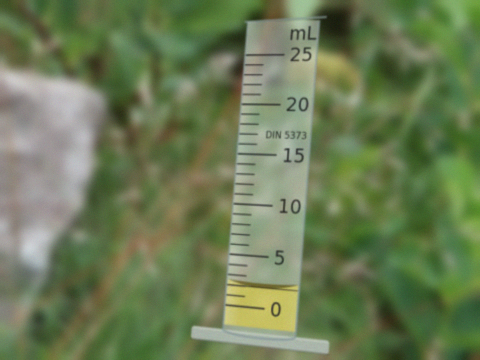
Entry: 2; mL
